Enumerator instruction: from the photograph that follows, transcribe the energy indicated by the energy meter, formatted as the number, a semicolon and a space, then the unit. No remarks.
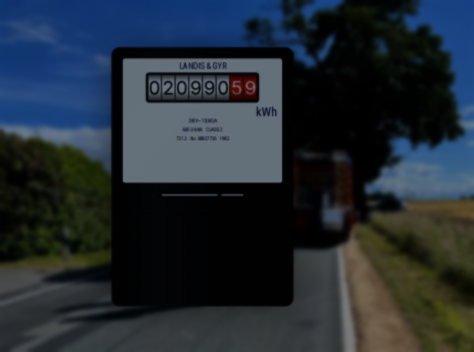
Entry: 20990.59; kWh
